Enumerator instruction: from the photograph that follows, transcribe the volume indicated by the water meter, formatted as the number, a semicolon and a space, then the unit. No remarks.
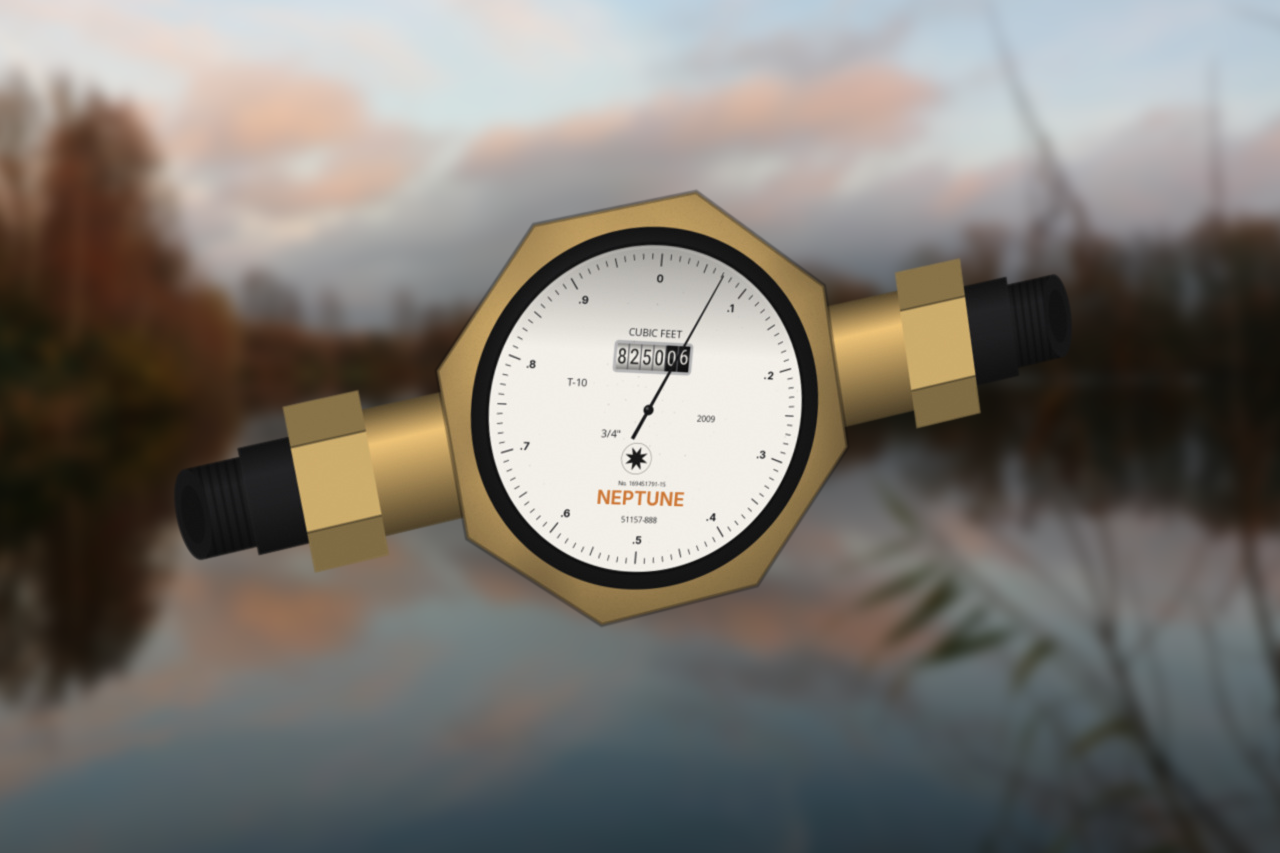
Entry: 825006.07; ft³
